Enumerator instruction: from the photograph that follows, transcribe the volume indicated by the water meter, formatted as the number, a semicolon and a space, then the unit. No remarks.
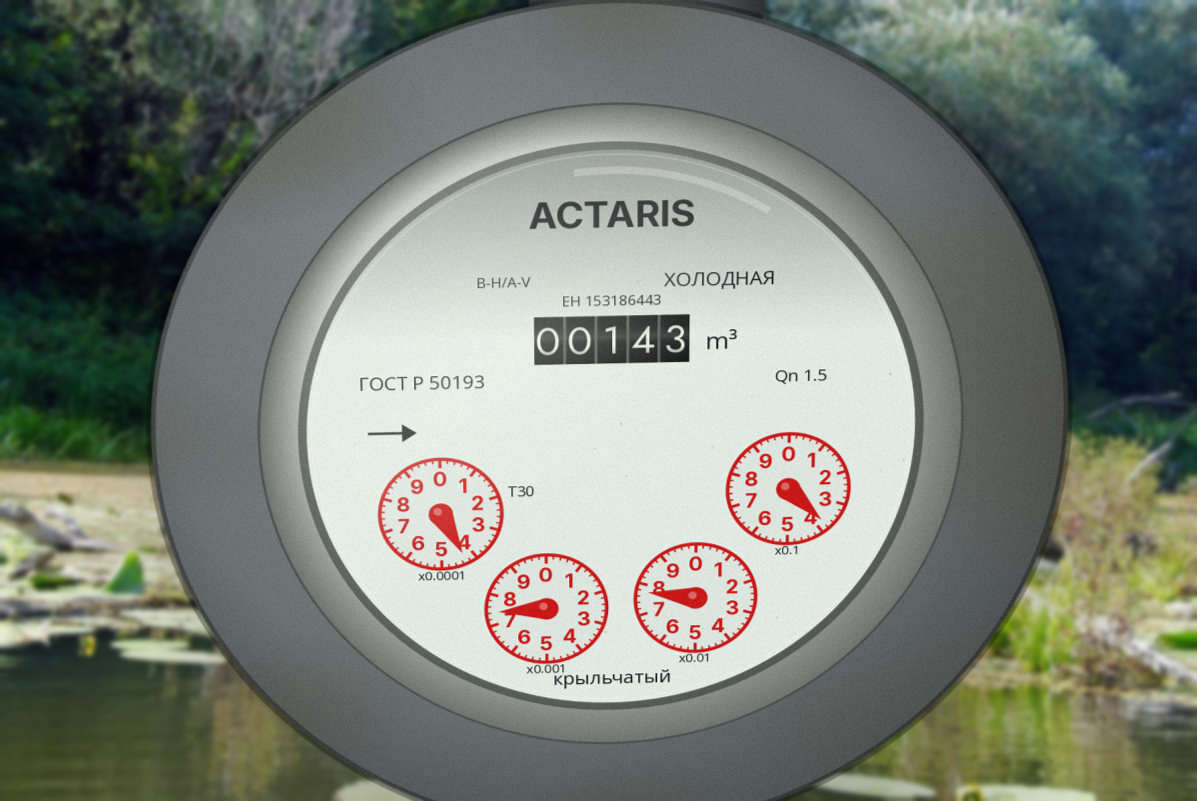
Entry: 143.3774; m³
